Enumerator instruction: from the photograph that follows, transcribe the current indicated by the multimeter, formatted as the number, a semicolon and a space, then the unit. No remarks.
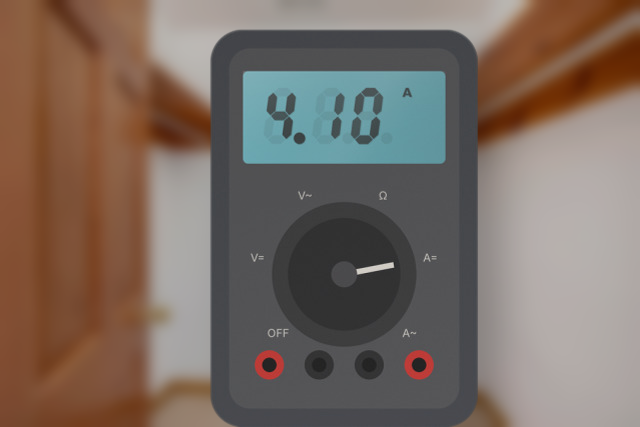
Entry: 4.10; A
